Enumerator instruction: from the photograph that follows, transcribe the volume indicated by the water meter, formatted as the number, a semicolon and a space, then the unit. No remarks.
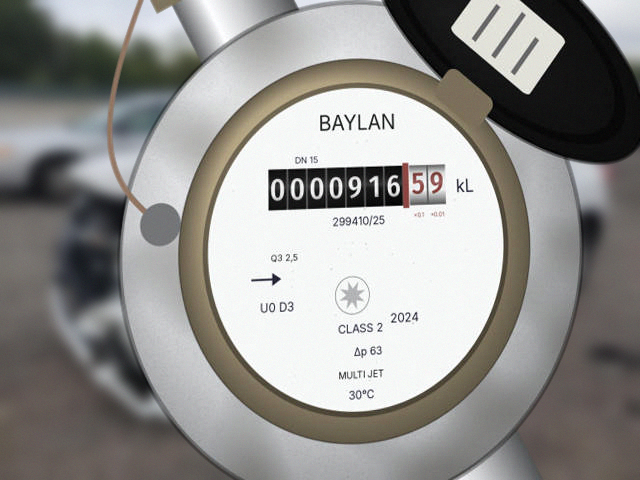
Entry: 916.59; kL
